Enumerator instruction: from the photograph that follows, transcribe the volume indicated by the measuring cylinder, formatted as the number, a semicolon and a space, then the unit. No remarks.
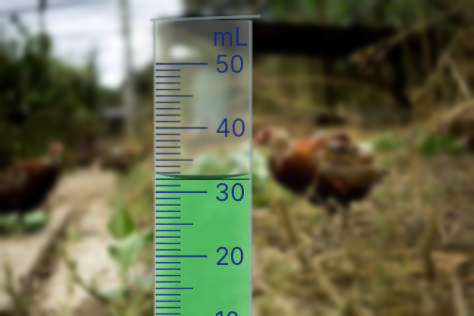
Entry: 32; mL
